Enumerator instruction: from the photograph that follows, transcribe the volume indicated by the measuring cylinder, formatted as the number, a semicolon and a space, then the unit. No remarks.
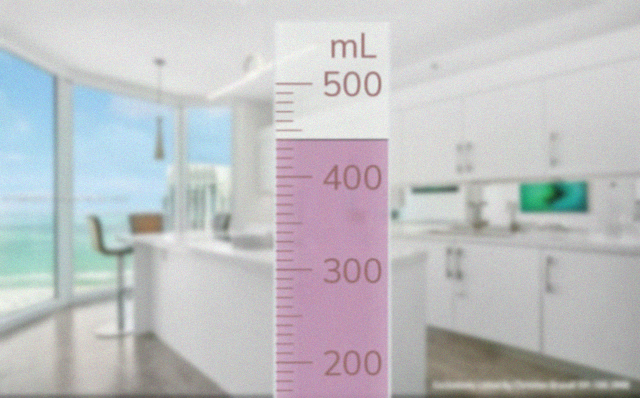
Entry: 440; mL
